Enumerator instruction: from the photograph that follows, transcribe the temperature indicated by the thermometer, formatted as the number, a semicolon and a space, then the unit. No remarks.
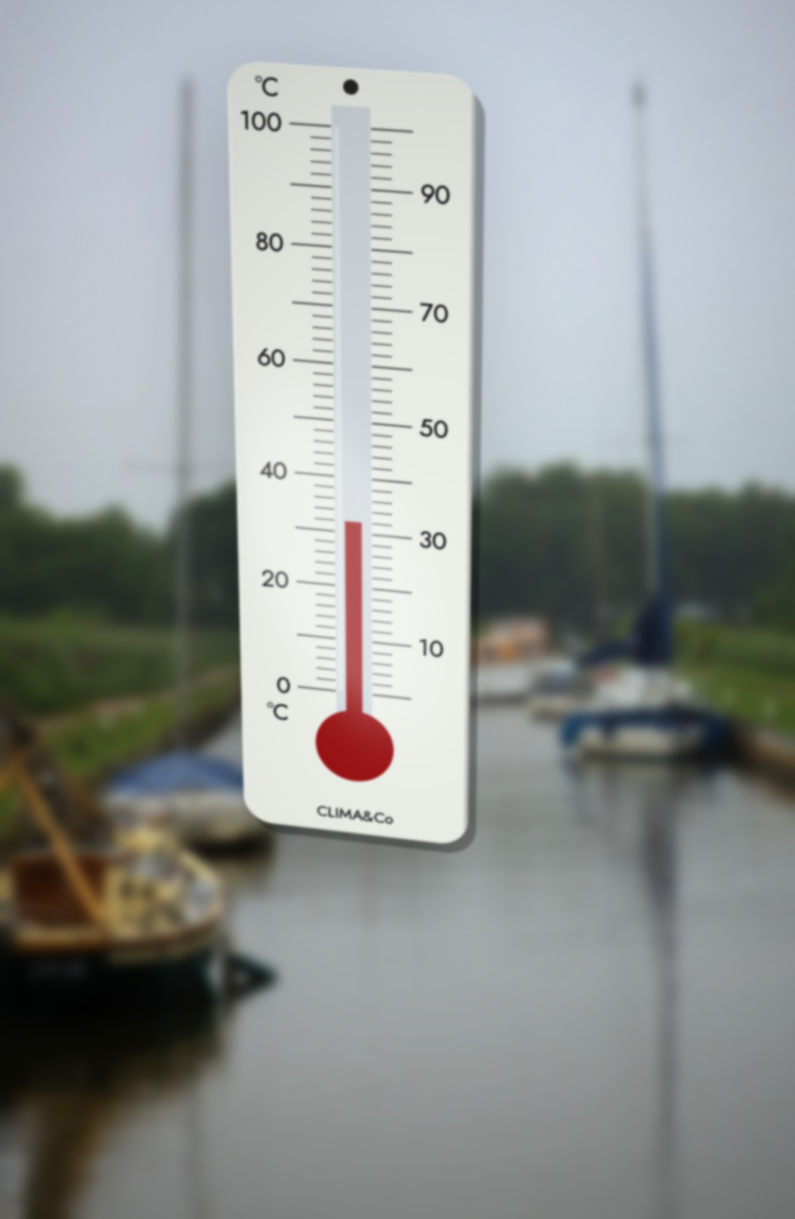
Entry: 32; °C
